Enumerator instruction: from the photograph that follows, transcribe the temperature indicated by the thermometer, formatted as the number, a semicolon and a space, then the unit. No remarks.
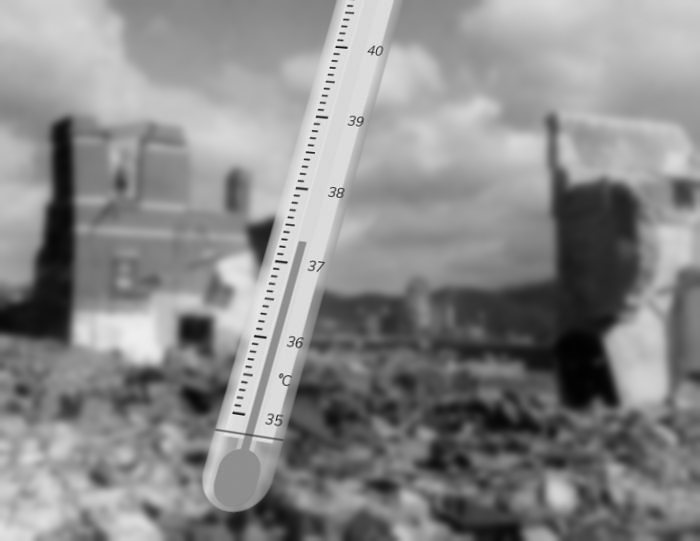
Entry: 37.3; °C
